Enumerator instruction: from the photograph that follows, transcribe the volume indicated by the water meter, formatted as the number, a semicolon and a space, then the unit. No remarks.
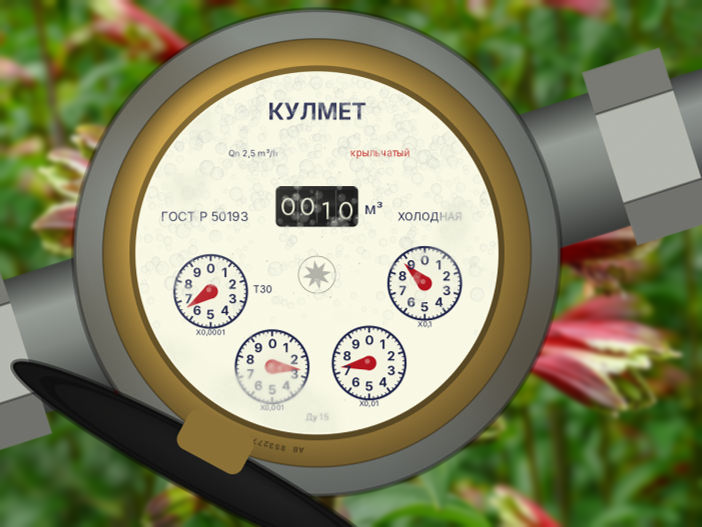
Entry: 9.8726; m³
